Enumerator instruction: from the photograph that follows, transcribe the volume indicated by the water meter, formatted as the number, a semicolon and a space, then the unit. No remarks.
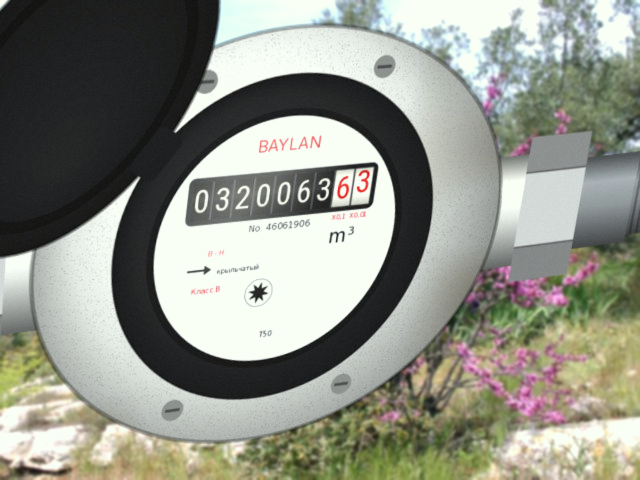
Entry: 320063.63; m³
